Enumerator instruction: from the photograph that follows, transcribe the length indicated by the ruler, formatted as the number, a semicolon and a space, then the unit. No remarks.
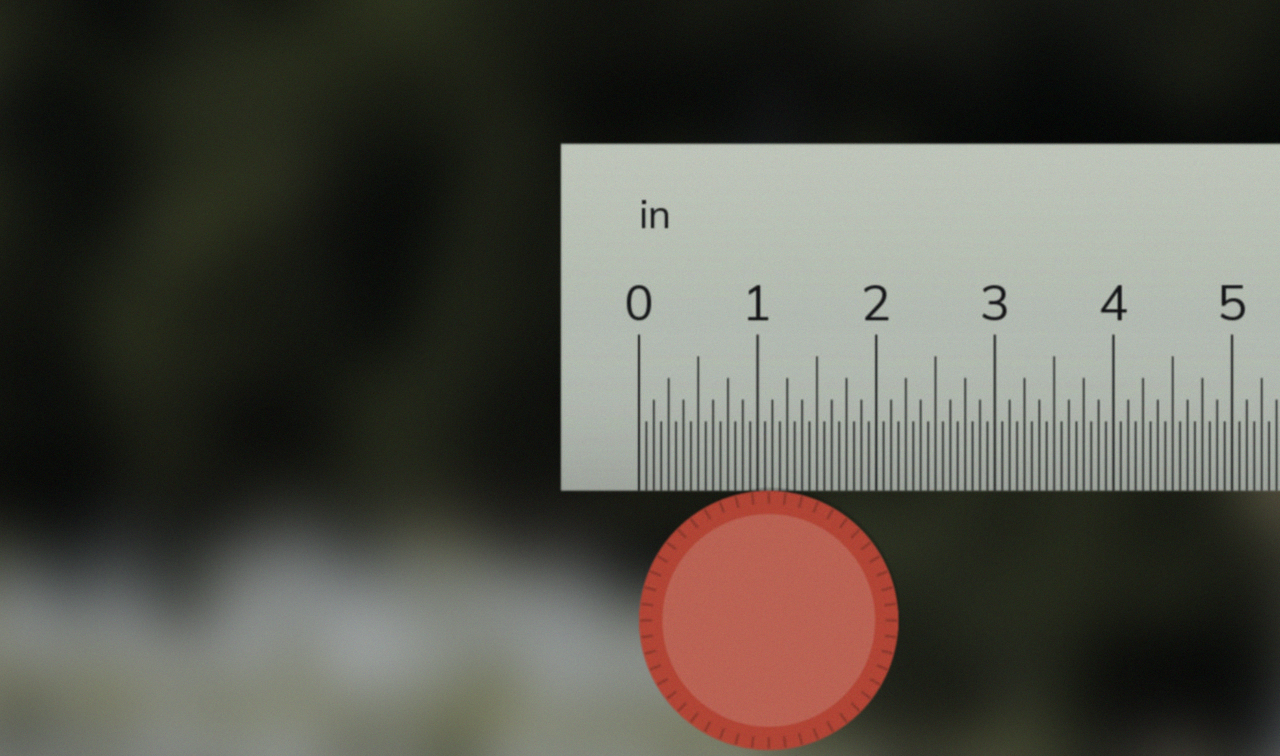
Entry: 2.1875; in
